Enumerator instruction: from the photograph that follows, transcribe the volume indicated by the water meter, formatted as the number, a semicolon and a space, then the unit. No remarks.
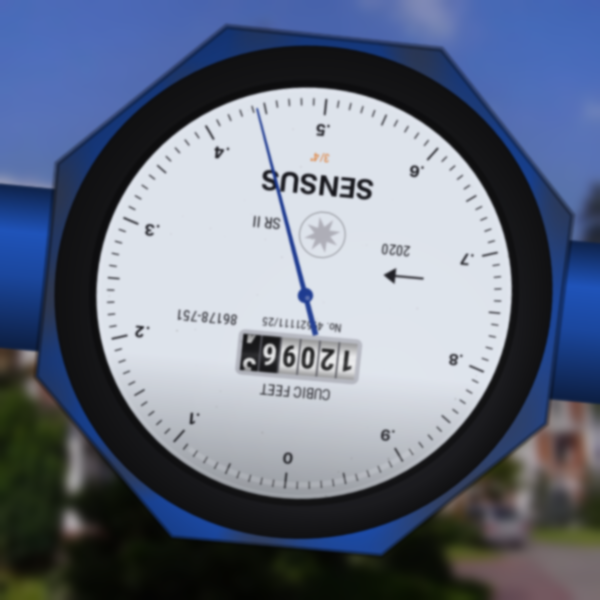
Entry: 120963.44; ft³
